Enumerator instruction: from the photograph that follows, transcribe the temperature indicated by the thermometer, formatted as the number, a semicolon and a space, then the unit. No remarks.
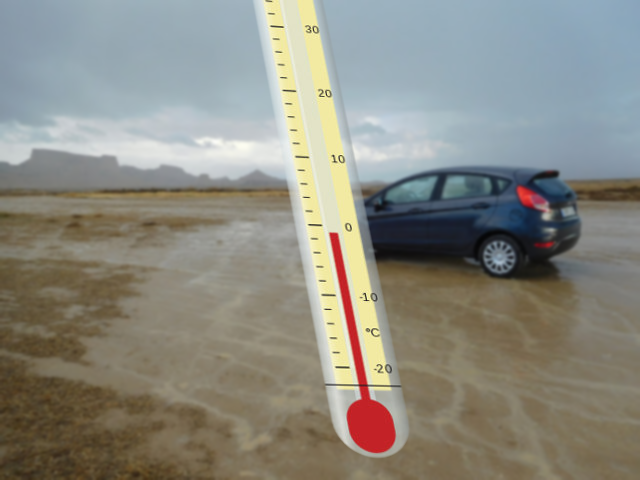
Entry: -1; °C
